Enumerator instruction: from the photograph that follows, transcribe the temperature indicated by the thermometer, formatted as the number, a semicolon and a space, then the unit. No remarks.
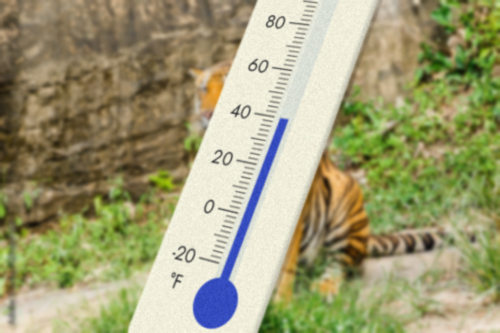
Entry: 40; °F
